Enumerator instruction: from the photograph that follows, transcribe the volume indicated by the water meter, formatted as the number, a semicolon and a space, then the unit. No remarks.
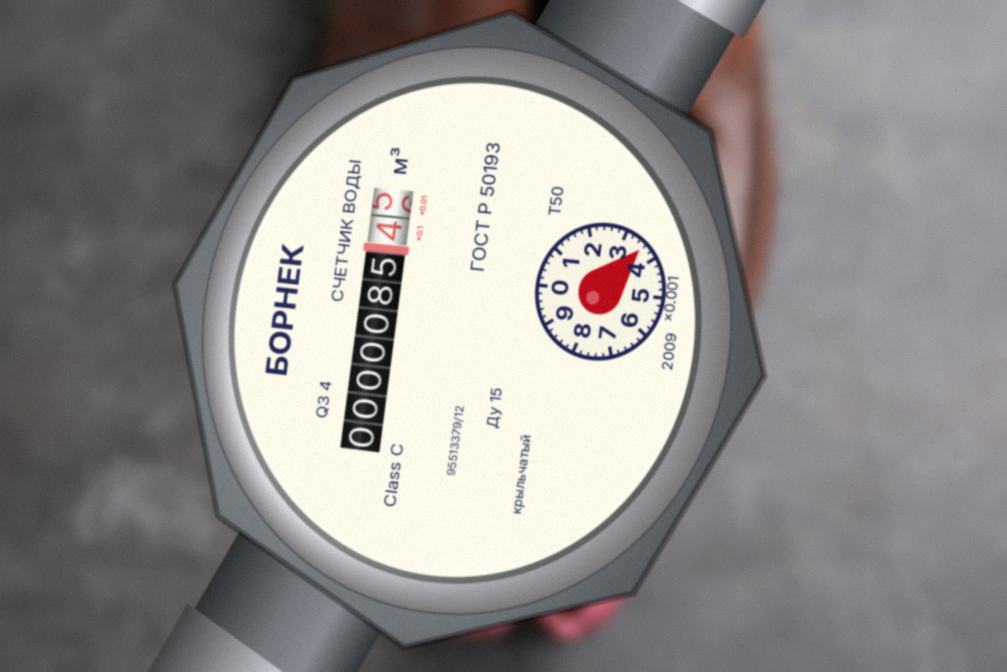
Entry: 85.453; m³
